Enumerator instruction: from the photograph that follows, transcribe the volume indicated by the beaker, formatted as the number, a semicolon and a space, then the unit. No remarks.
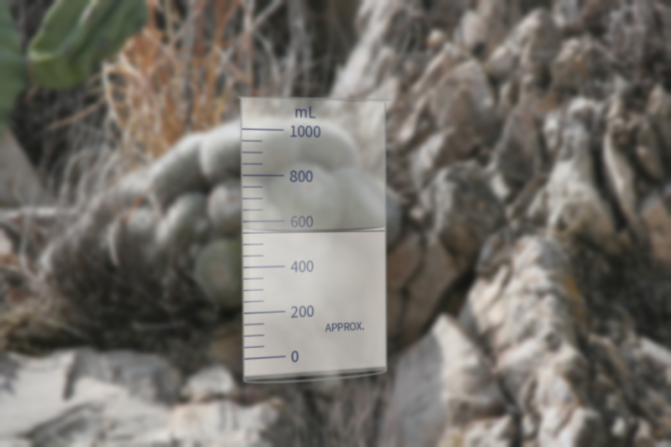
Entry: 550; mL
